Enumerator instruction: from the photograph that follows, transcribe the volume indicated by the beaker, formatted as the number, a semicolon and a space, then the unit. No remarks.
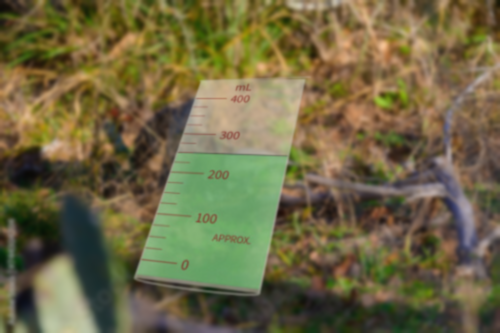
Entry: 250; mL
